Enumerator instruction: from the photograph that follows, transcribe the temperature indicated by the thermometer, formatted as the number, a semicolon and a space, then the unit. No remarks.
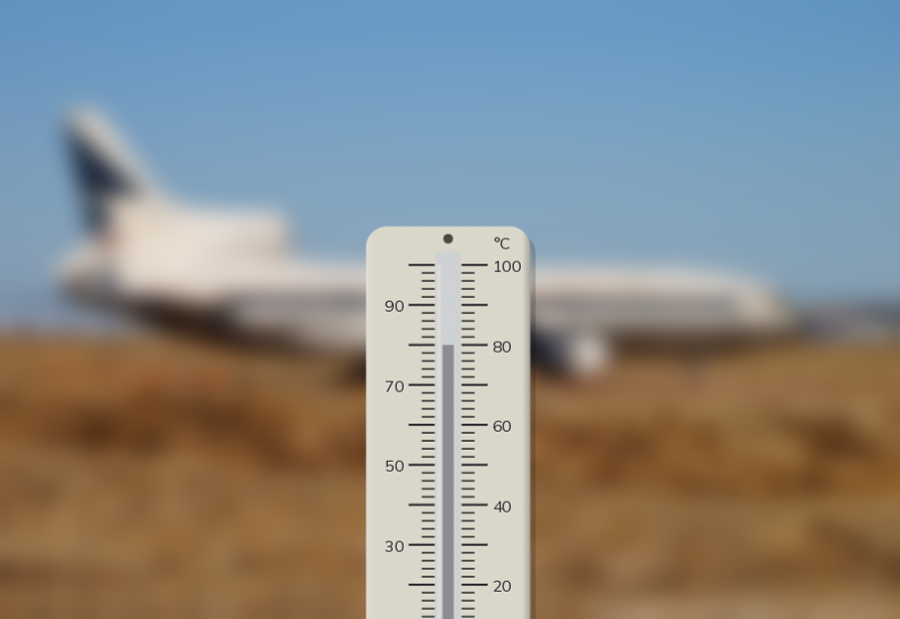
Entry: 80; °C
